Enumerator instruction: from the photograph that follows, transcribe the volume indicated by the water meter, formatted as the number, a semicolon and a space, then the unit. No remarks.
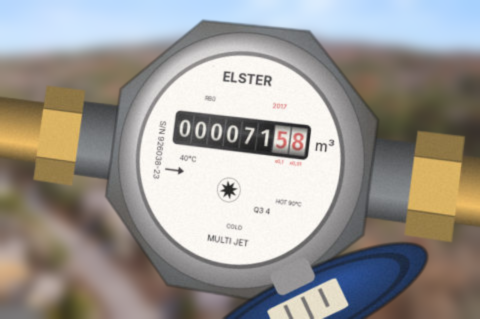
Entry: 71.58; m³
